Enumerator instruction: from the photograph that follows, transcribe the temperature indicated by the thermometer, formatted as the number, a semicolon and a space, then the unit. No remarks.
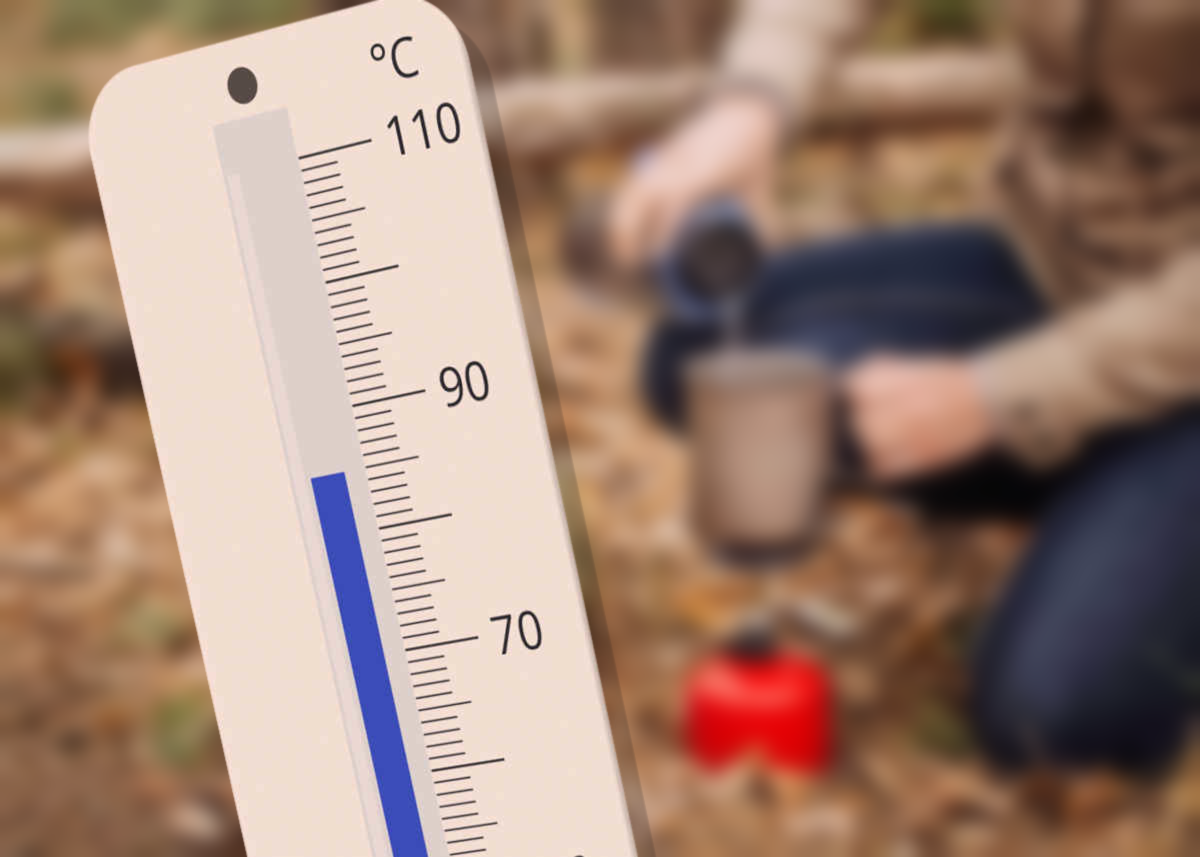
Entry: 85; °C
